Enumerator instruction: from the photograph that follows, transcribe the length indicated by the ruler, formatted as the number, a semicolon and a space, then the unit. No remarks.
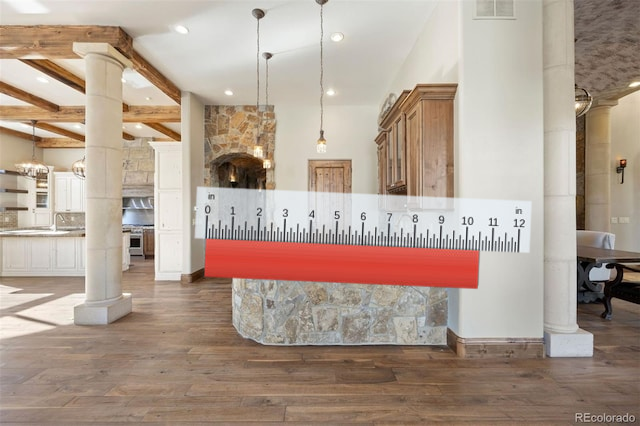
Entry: 10.5; in
